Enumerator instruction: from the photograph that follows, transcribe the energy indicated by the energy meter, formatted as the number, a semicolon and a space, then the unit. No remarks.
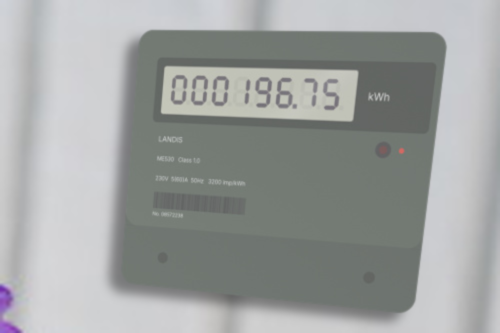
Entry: 196.75; kWh
